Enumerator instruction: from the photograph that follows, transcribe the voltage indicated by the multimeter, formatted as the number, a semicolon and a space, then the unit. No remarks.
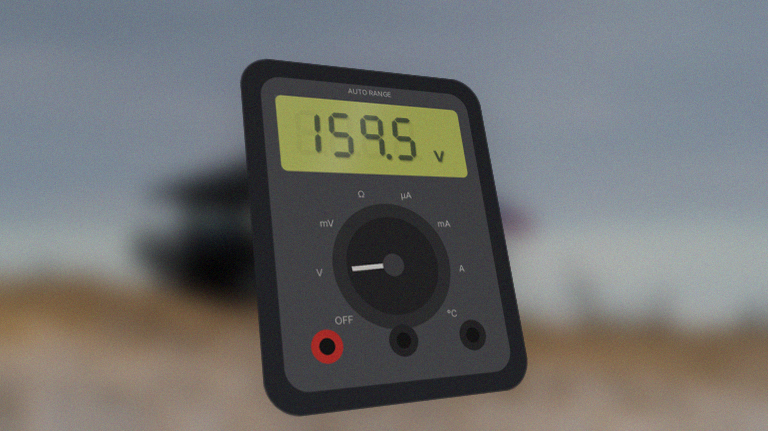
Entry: 159.5; V
